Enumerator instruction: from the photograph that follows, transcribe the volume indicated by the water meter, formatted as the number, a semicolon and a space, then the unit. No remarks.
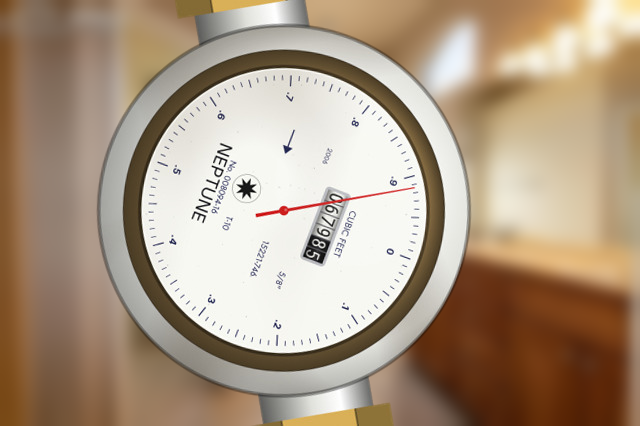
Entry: 67984.91; ft³
